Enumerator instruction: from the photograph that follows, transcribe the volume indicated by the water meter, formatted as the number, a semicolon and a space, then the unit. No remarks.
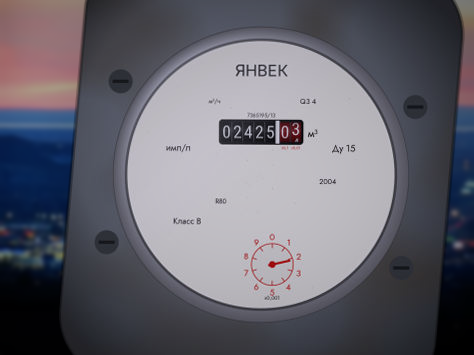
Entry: 2425.032; m³
